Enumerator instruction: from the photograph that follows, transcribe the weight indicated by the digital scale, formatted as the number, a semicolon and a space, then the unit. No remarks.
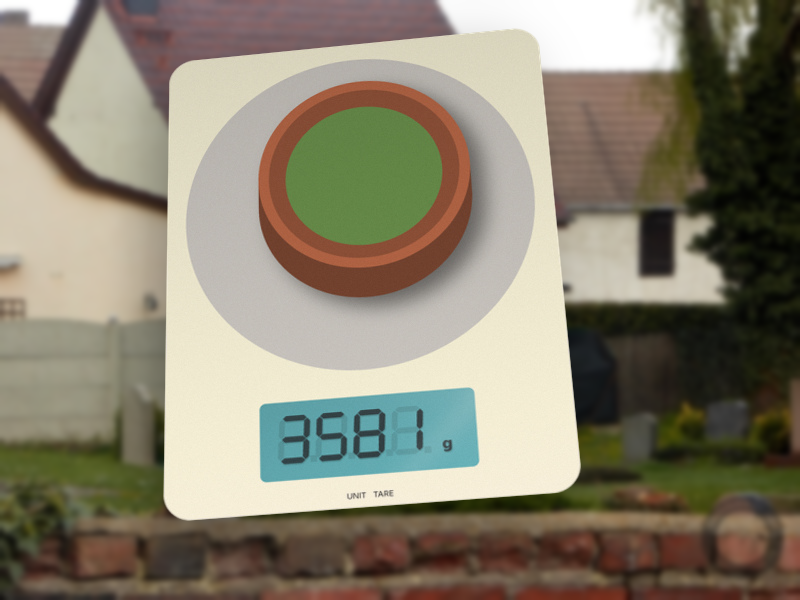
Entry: 3581; g
